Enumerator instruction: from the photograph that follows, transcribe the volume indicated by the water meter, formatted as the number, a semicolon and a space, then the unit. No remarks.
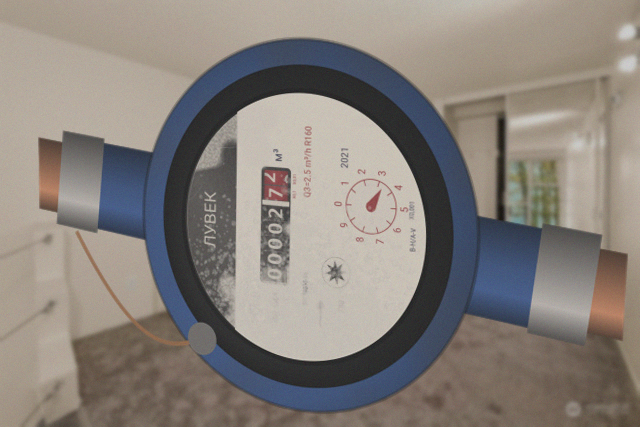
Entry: 2.723; m³
